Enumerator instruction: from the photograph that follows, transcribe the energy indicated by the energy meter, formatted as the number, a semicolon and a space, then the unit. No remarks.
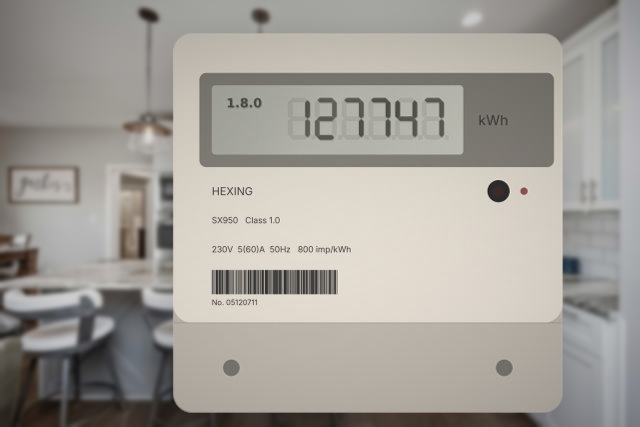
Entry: 127747; kWh
